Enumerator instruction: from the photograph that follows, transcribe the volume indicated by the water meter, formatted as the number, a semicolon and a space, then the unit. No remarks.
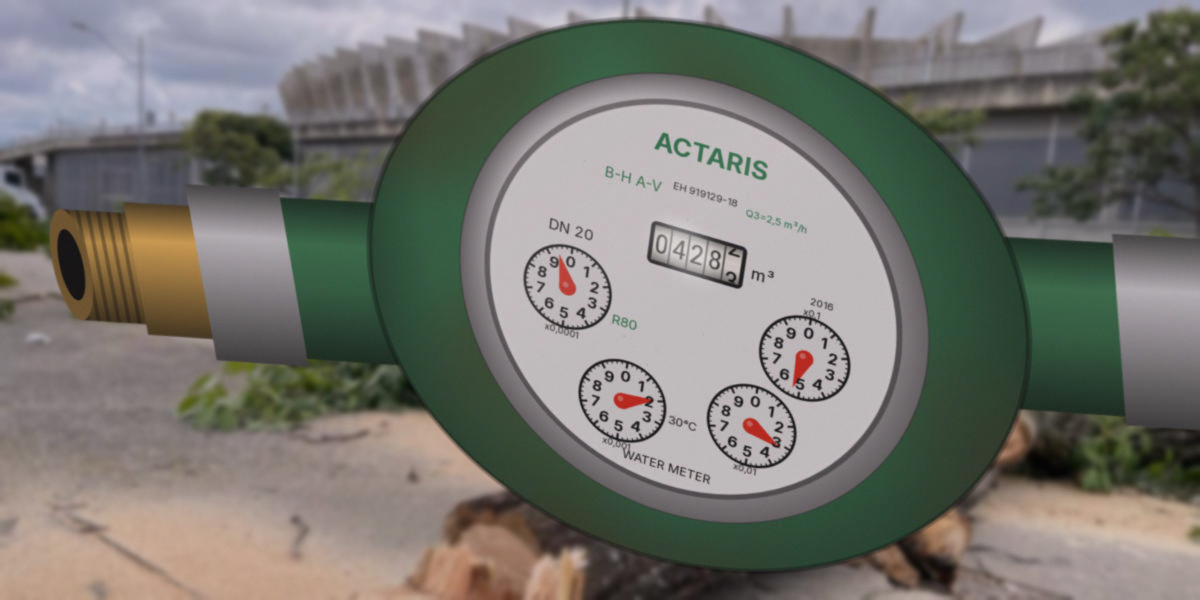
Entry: 4282.5319; m³
